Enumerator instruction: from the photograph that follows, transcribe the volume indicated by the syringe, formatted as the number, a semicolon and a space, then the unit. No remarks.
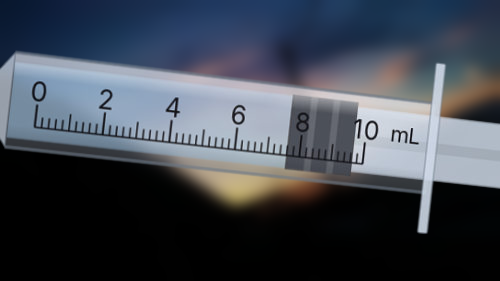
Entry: 7.6; mL
